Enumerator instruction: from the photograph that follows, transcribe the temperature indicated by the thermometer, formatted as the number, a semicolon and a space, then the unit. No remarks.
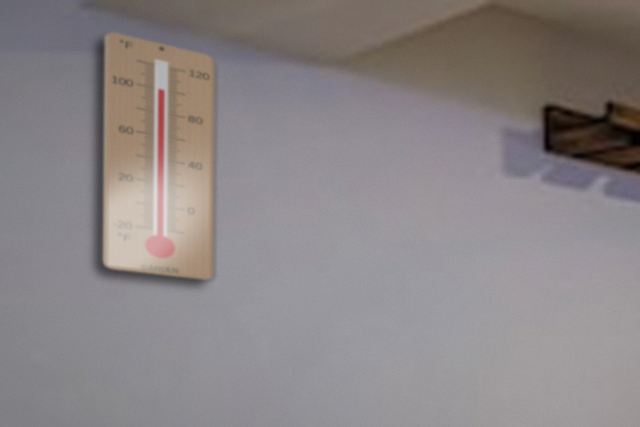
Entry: 100; °F
